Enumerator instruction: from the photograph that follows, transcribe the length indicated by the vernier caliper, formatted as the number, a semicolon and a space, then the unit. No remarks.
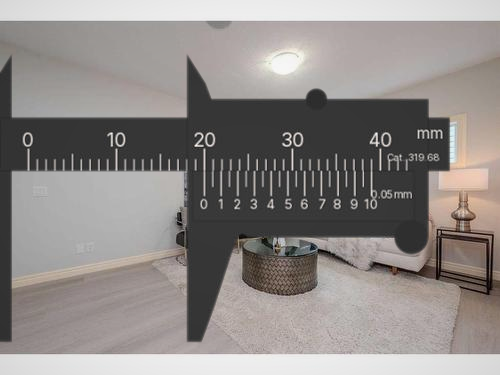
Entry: 20.0; mm
